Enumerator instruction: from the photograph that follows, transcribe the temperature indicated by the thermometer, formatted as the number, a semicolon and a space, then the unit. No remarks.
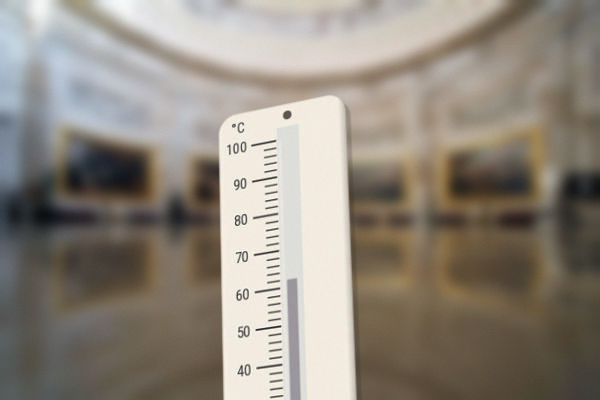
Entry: 62; °C
